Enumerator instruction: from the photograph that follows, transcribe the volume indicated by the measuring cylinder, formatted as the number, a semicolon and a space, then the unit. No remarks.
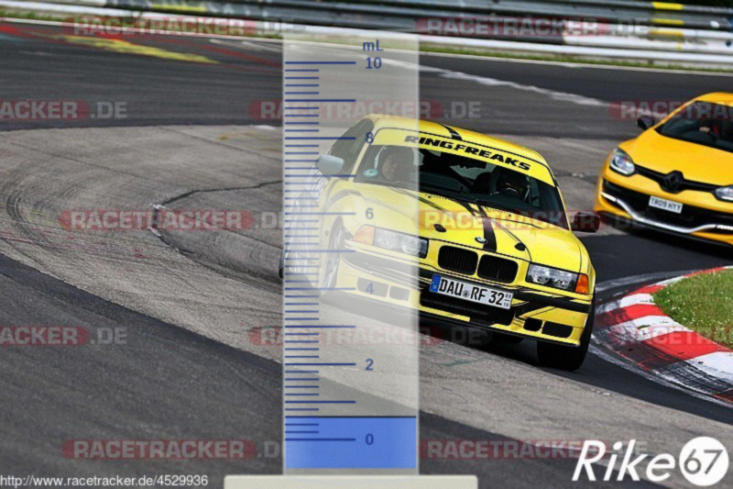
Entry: 0.6; mL
